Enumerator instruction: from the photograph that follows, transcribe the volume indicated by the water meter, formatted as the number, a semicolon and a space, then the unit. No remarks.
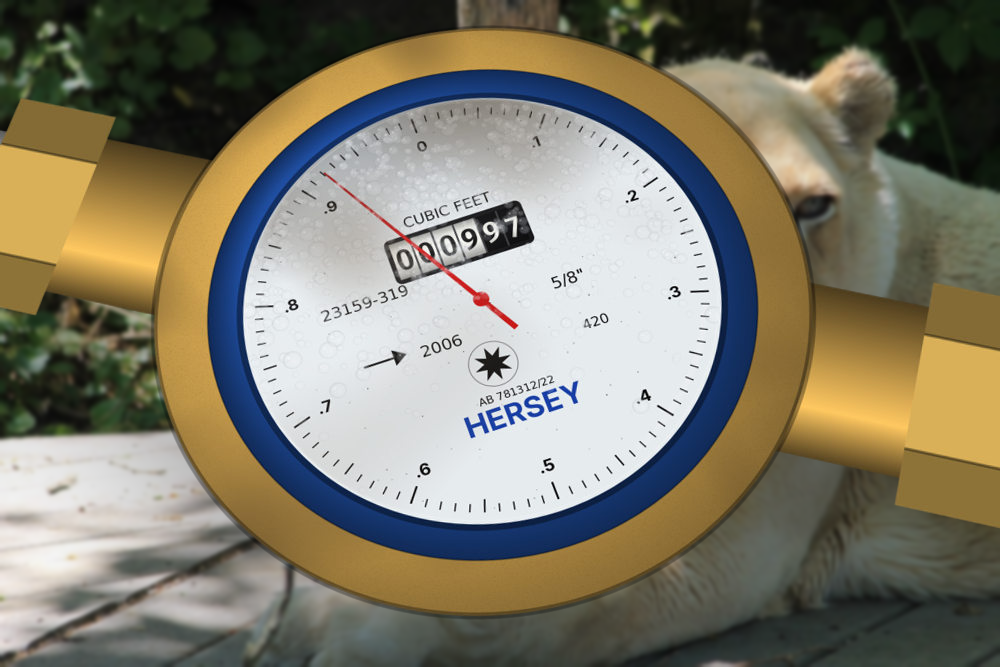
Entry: 996.92; ft³
